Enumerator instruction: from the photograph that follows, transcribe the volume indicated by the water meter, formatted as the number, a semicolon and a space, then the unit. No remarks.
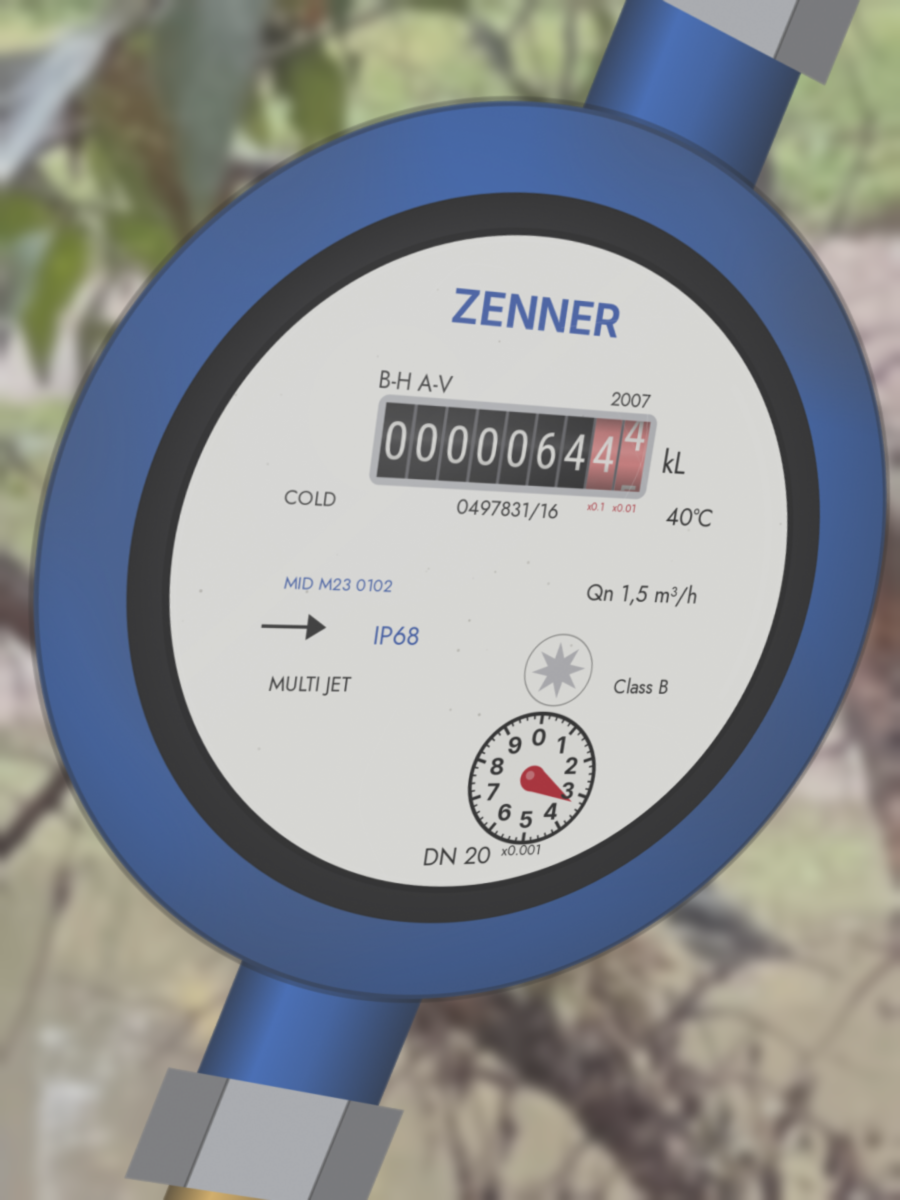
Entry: 64.443; kL
